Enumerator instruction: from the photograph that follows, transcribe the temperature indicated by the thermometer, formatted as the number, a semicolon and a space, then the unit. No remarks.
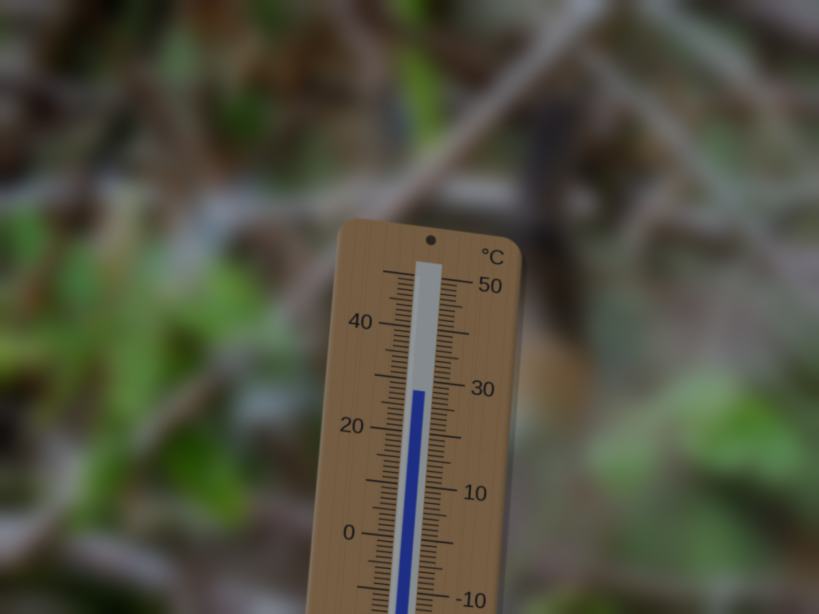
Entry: 28; °C
